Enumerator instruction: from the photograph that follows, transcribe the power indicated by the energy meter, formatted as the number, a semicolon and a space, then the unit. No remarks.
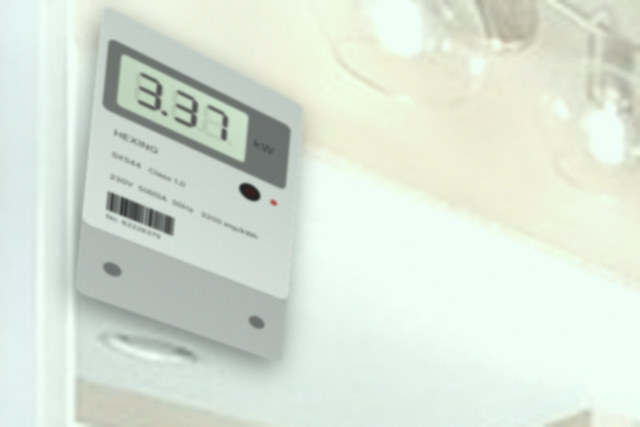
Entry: 3.37; kW
